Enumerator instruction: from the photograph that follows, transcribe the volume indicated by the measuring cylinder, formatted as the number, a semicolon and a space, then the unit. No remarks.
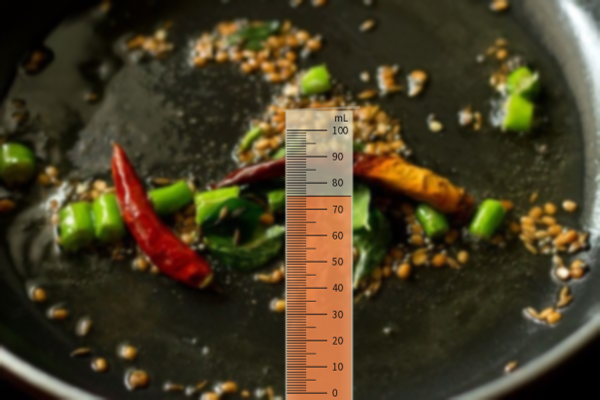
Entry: 75; mL
